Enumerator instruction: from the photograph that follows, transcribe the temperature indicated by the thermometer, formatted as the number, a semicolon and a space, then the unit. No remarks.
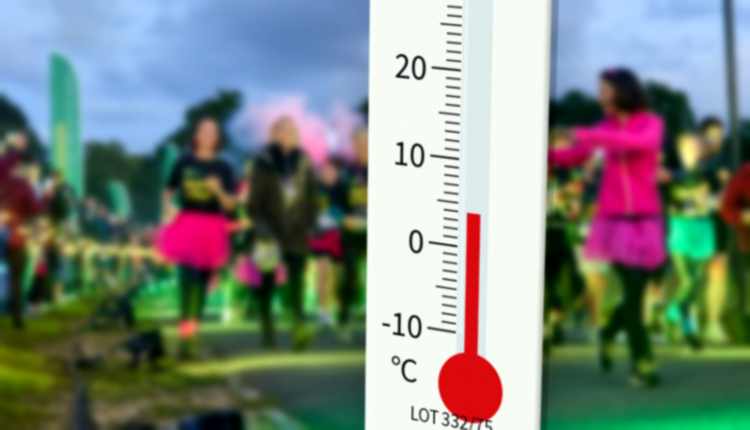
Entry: 4; °C
